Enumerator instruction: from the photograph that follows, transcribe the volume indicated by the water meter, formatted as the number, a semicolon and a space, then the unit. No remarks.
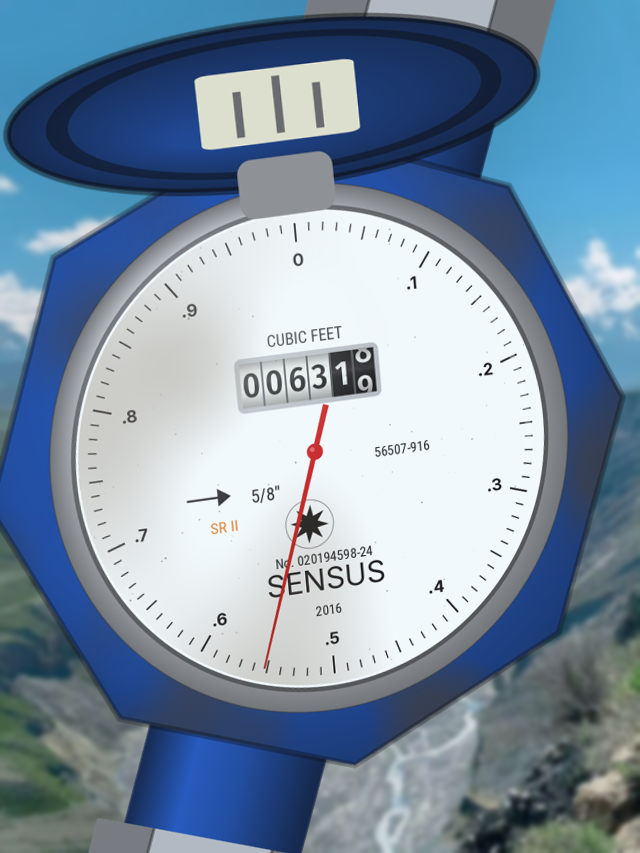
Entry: 6318.55; ft³
